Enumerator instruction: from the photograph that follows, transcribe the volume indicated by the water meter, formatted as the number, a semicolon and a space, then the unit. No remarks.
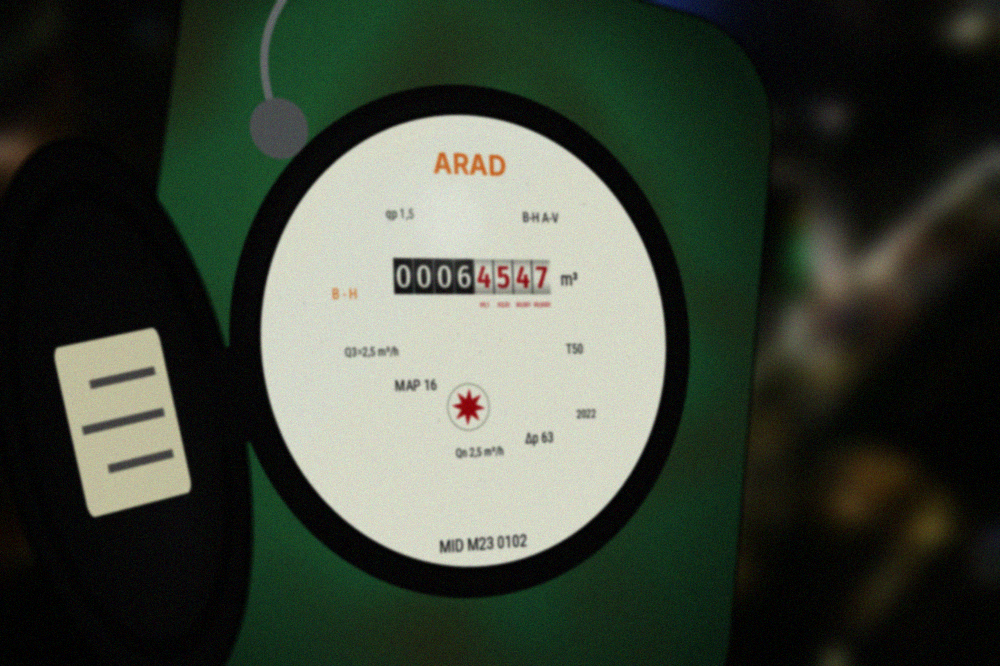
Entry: 6.4547; m³
